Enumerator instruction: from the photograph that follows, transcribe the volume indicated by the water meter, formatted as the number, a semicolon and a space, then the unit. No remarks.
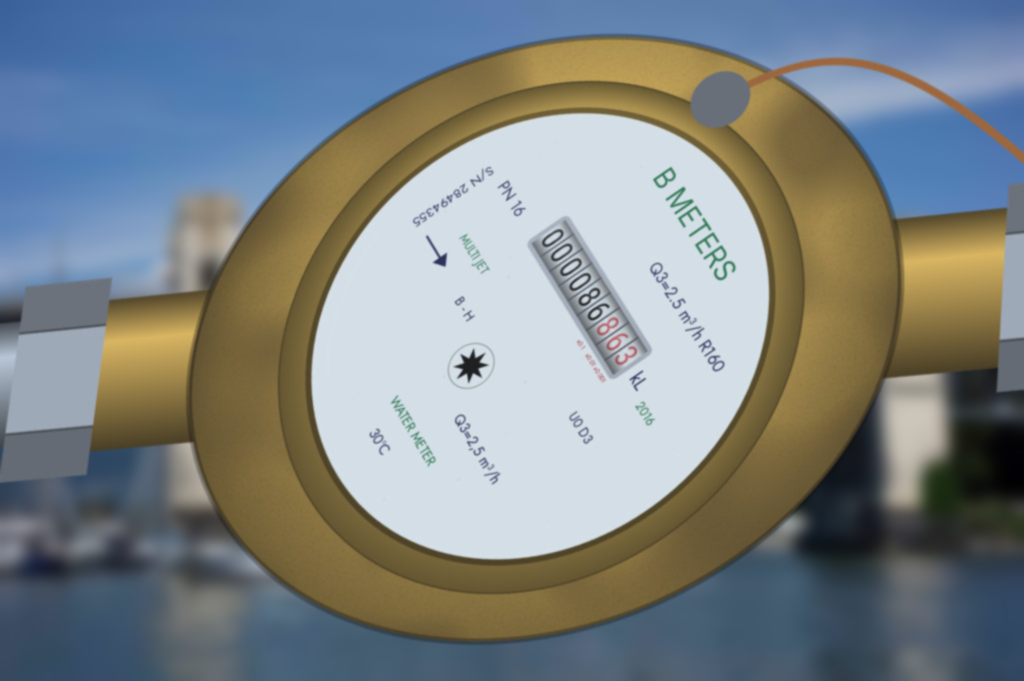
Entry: 86.863; kL
